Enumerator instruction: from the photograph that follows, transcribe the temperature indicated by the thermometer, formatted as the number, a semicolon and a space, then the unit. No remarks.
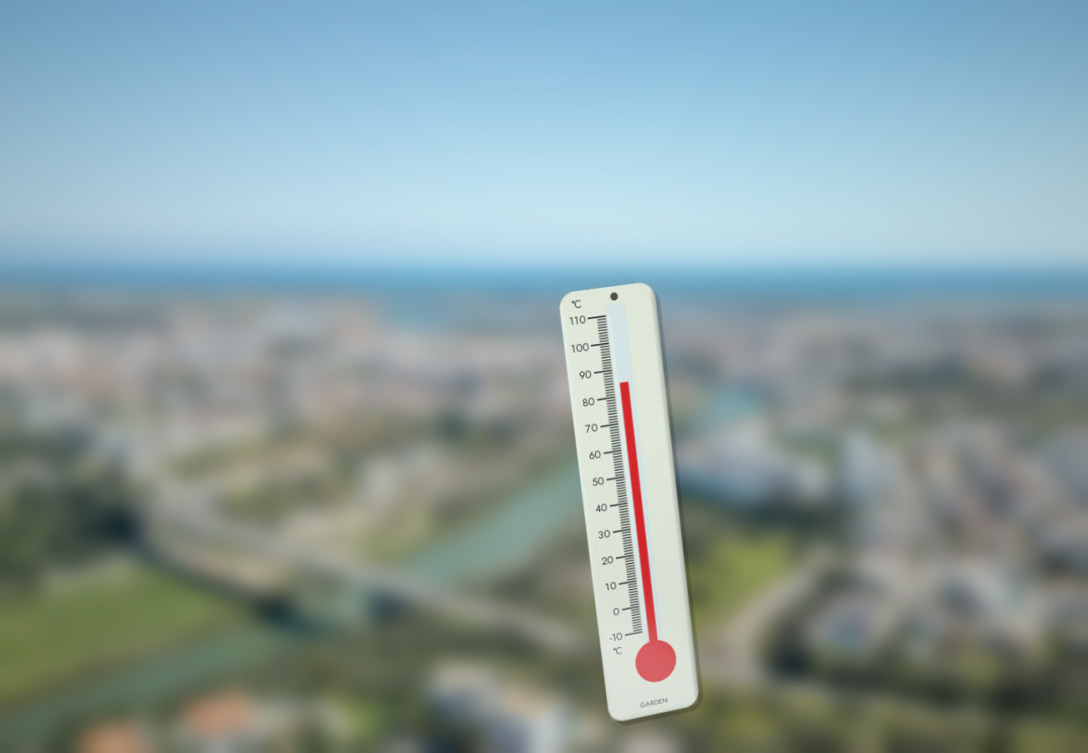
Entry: 85; °C
